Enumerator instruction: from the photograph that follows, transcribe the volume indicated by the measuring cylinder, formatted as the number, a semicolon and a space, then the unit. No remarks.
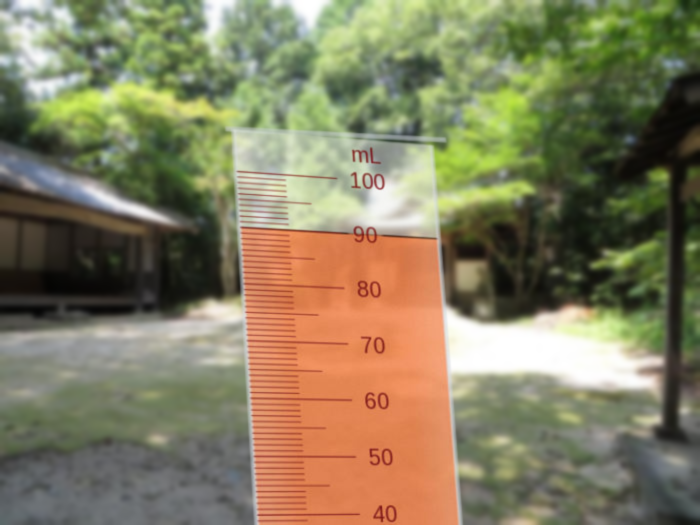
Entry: 90; mL
